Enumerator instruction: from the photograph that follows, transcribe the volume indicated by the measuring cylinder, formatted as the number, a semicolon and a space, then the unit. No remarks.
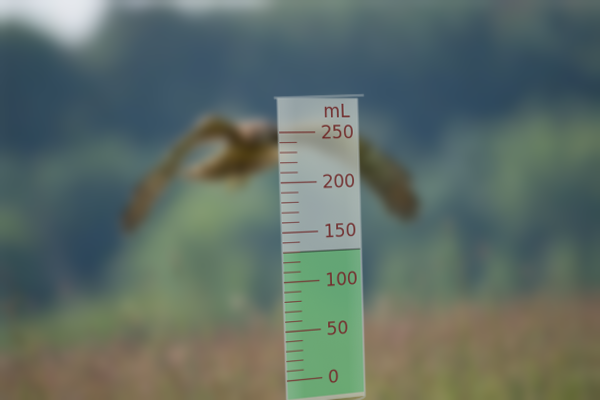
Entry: 130; mL
